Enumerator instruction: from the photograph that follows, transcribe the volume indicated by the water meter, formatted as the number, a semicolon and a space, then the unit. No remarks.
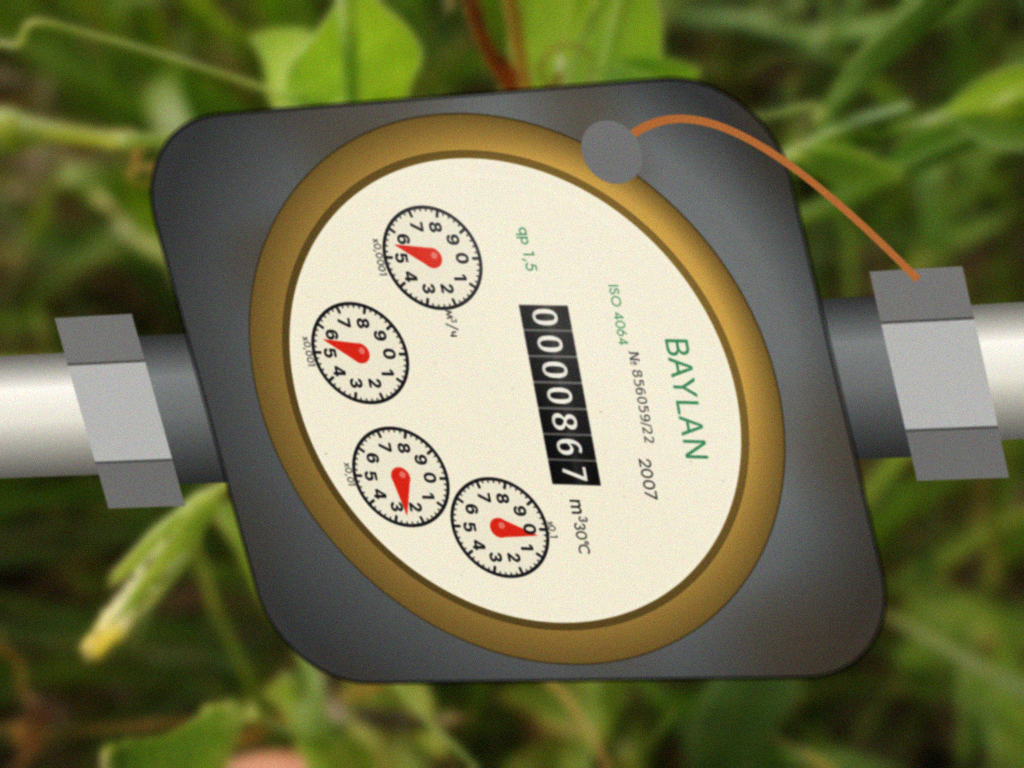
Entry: 867.0255; m³
